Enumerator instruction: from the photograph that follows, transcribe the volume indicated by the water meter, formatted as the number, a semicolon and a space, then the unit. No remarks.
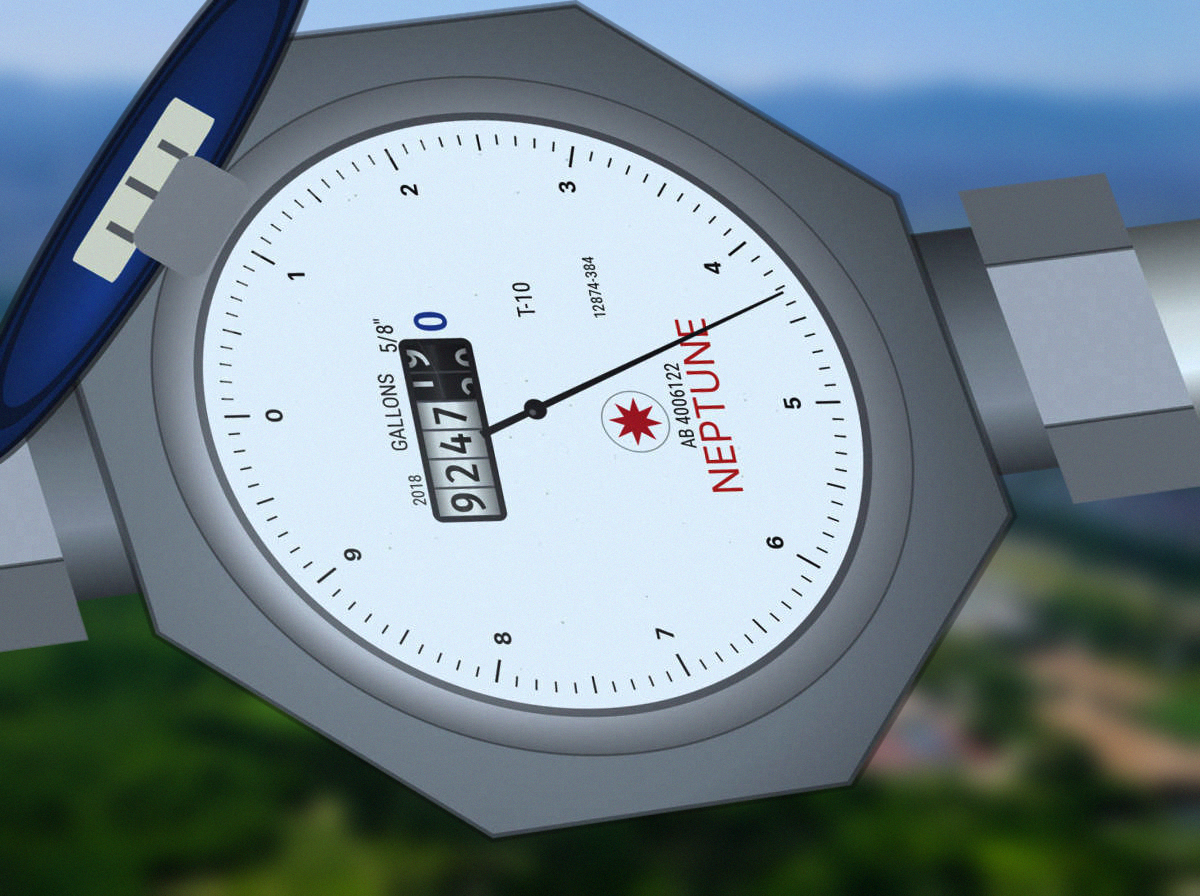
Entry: 9247194.3; gal
